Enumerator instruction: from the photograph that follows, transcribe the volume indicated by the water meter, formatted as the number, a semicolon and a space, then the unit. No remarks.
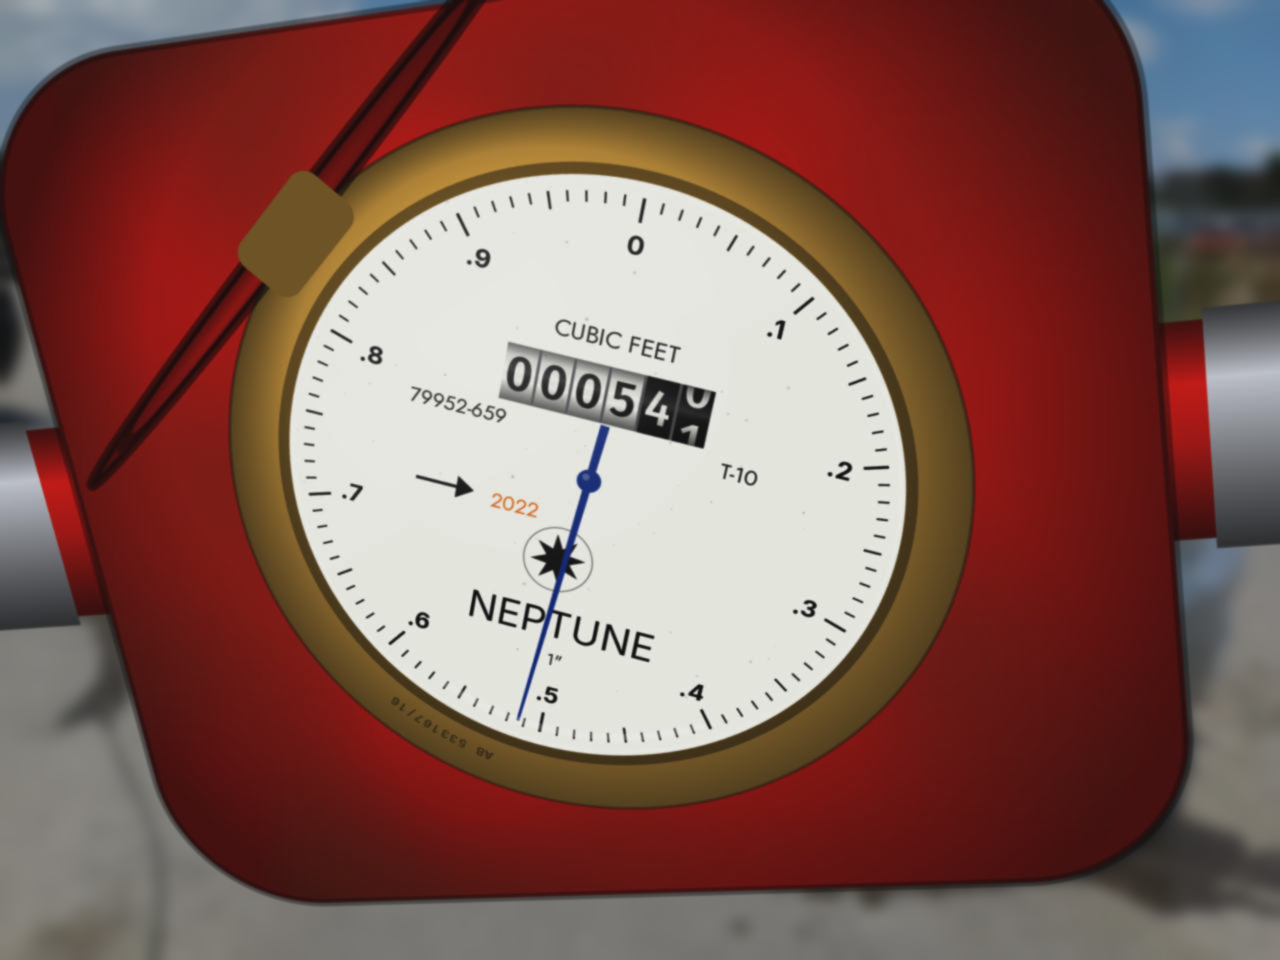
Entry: 540.51; ft³
